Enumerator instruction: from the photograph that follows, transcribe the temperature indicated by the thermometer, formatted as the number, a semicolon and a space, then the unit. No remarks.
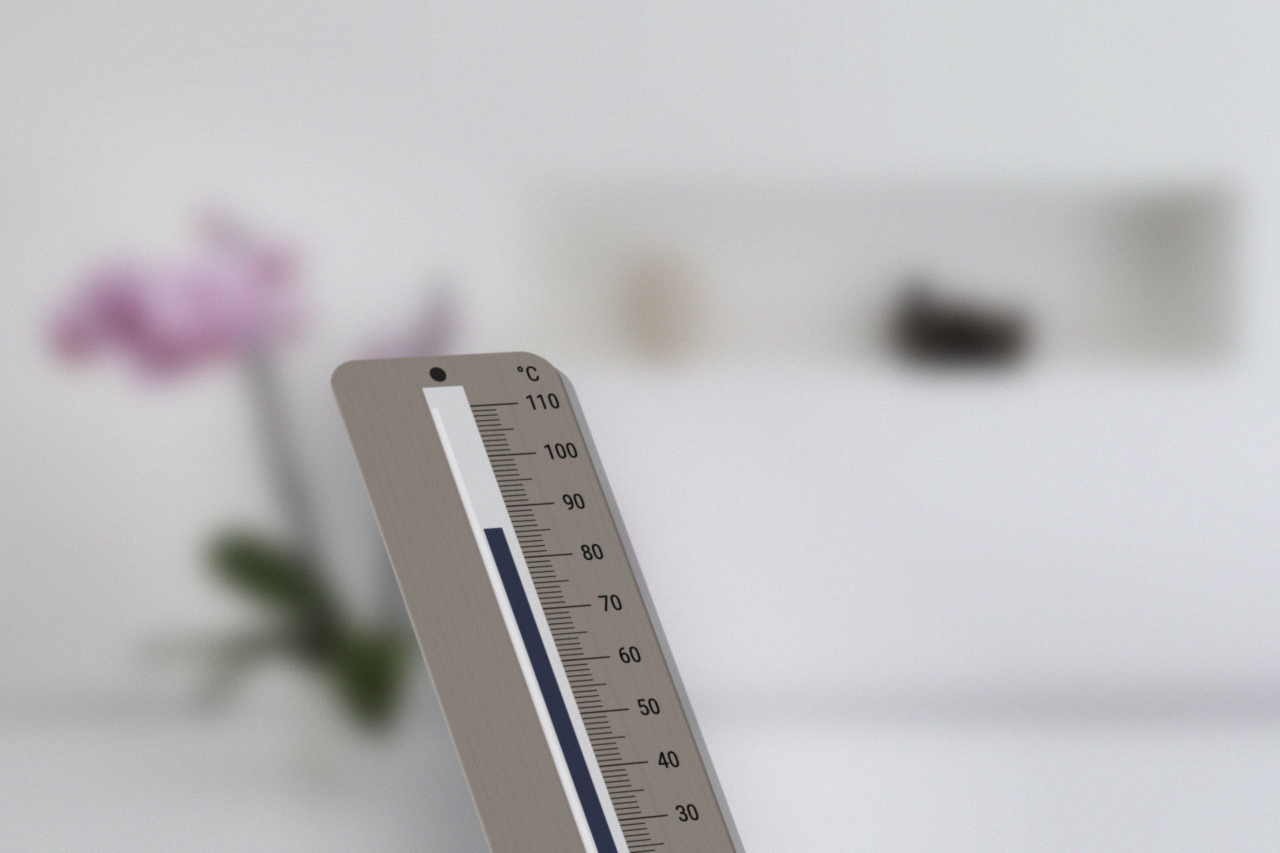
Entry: 86; °C
